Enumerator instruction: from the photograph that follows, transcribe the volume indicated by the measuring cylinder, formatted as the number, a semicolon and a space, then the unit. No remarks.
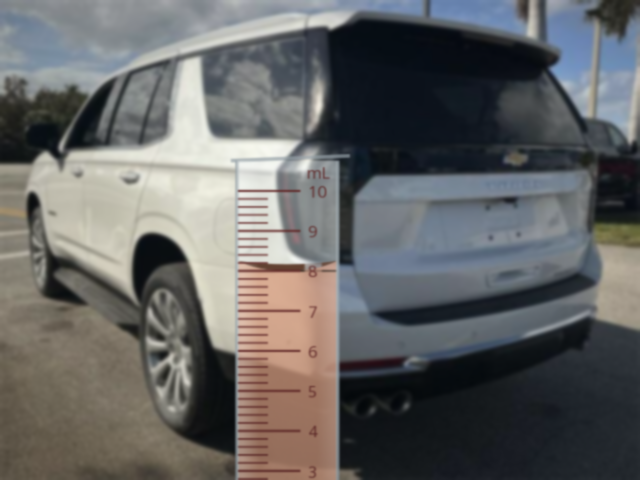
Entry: 8; mL
